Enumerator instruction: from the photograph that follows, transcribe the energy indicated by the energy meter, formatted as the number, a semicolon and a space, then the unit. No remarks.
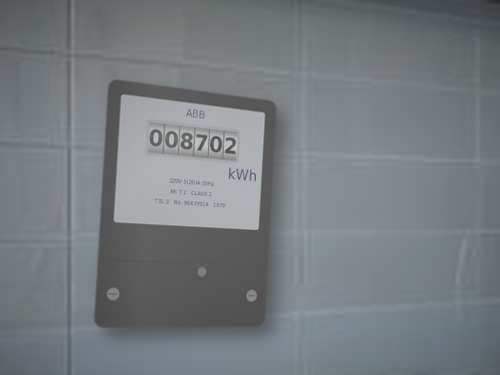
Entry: 8702; kWh
